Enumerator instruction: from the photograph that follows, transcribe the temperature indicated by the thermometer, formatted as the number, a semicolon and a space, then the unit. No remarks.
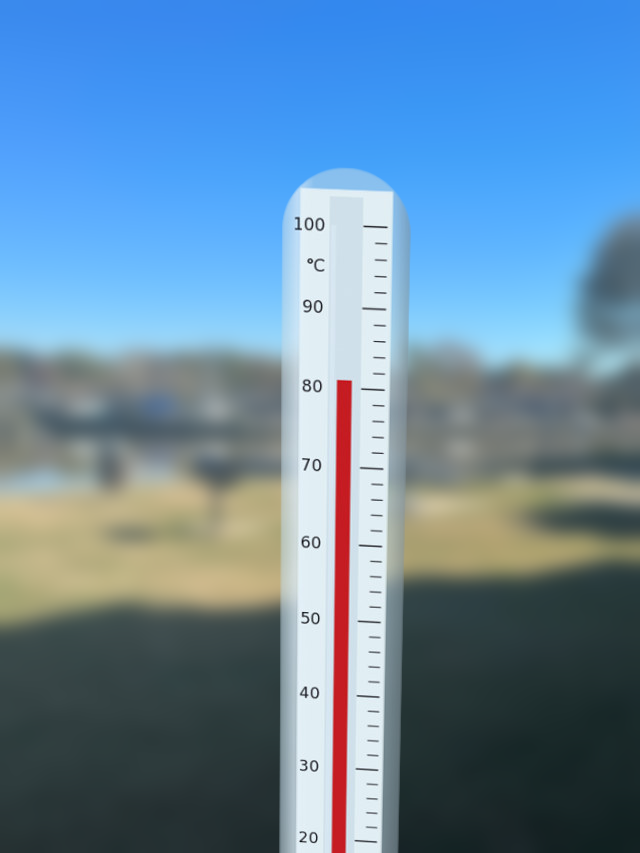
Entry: 81; °C
